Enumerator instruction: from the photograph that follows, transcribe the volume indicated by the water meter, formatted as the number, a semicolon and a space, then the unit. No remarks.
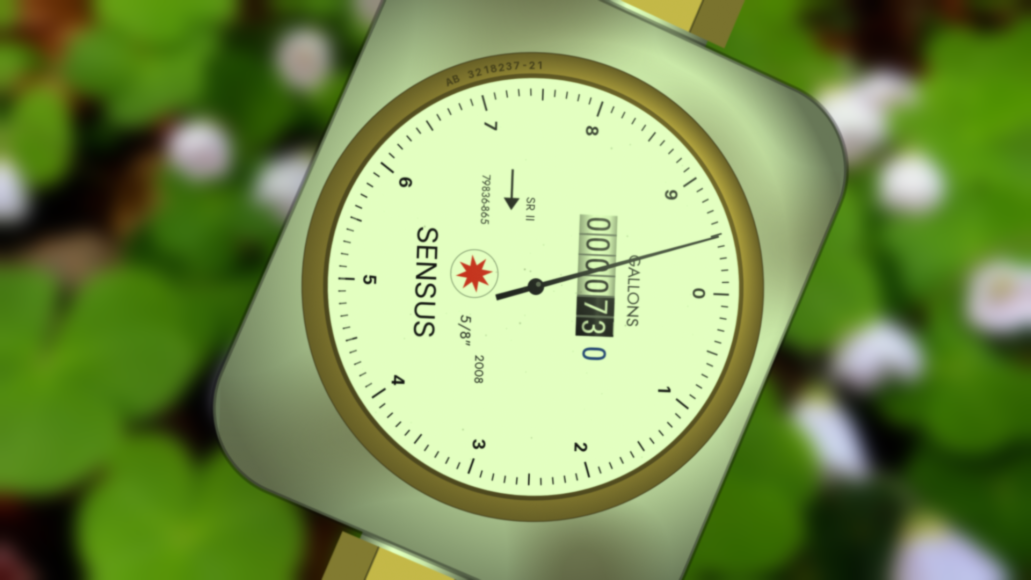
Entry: 729.5; gal
